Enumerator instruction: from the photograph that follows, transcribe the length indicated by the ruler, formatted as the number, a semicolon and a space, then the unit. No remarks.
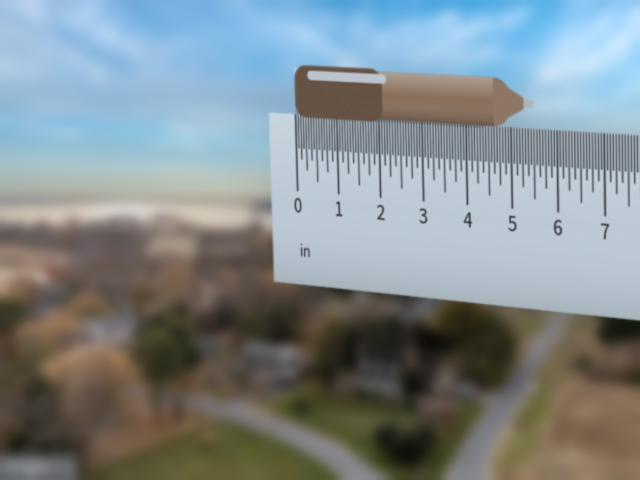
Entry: 5.5; in
